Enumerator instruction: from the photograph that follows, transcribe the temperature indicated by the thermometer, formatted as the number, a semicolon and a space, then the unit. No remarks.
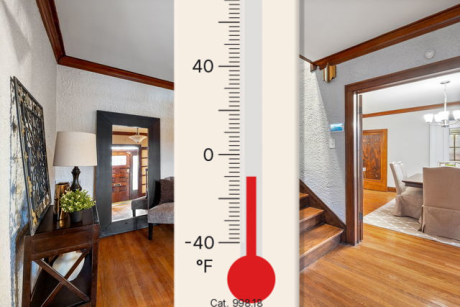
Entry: -10; °F
